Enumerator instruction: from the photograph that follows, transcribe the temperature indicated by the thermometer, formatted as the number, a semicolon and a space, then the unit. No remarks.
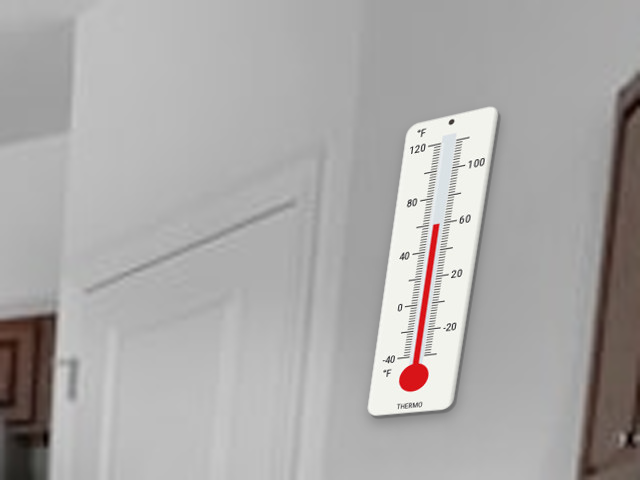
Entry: 60; °F
